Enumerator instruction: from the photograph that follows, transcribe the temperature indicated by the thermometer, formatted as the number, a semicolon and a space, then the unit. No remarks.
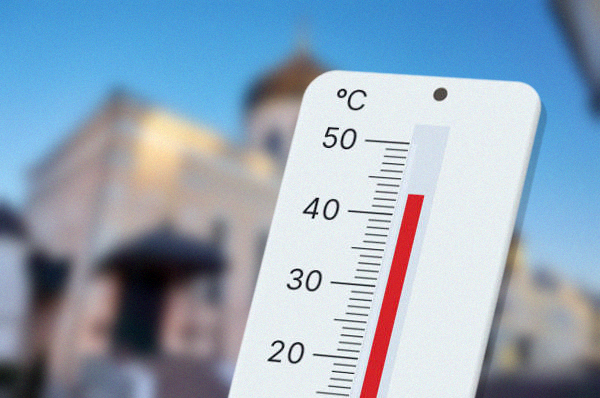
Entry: 43; °C
